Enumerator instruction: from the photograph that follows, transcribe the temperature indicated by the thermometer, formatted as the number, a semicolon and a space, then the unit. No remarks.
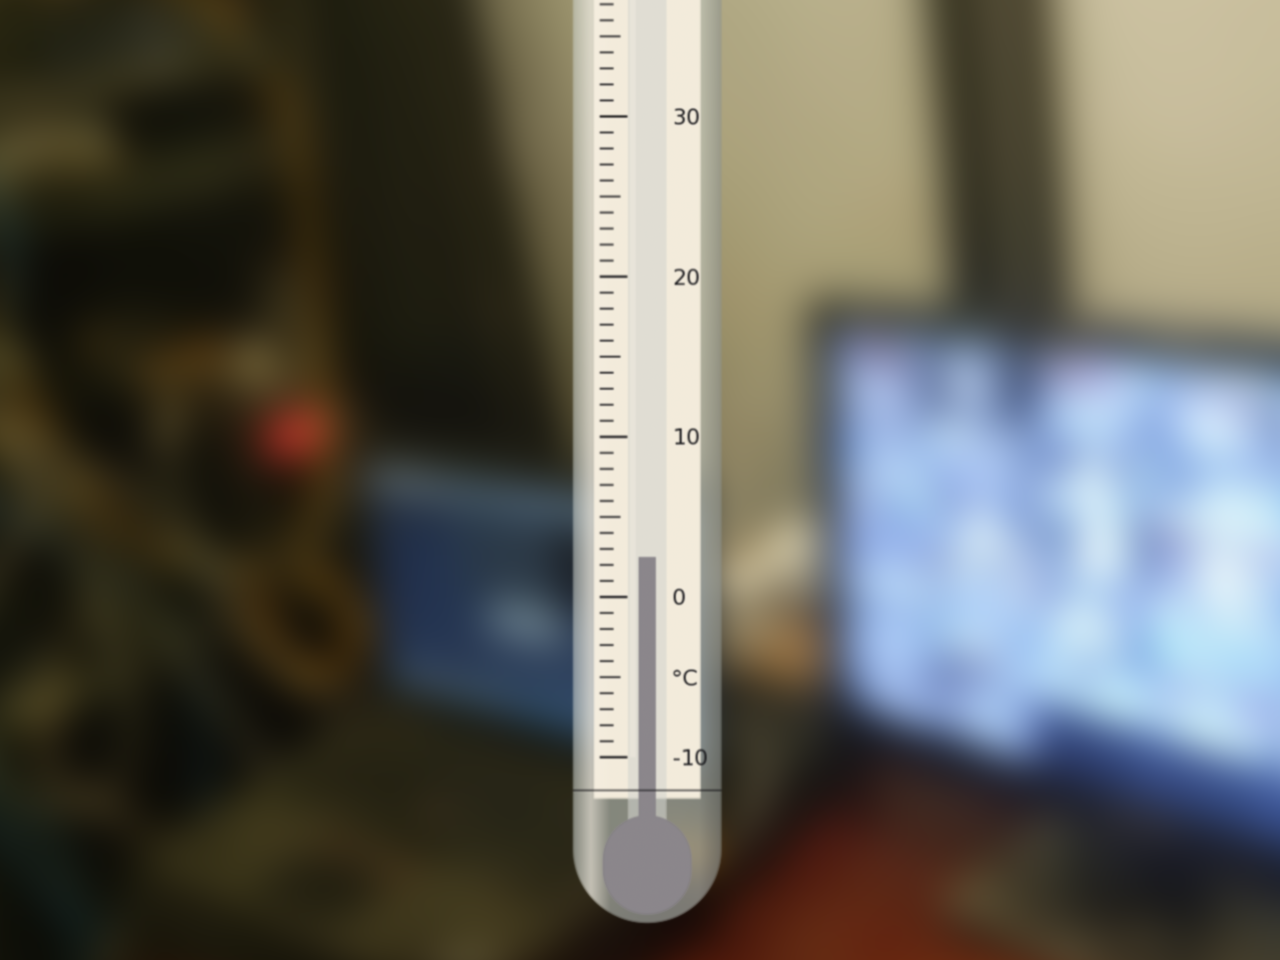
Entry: 2.5; °C
